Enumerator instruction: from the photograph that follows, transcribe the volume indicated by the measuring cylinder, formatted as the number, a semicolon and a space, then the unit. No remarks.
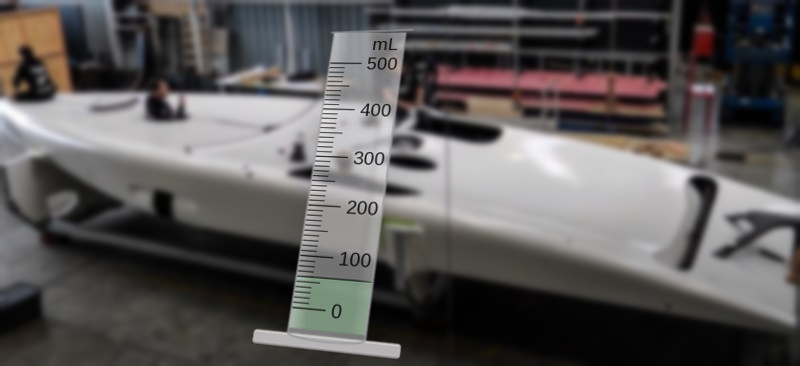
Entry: 60; mL
